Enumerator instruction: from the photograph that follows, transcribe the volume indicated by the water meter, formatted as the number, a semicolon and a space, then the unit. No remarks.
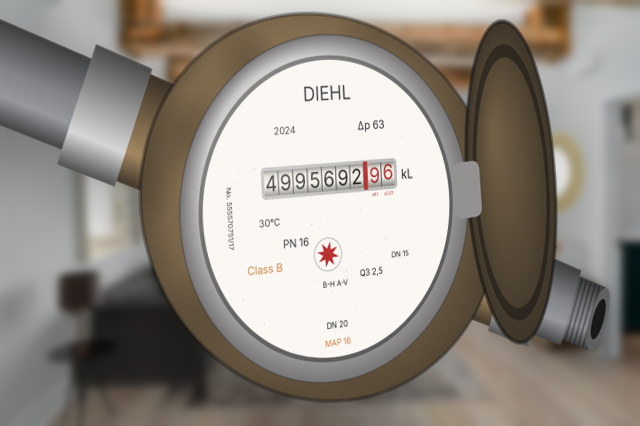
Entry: 4995692.96; kL
